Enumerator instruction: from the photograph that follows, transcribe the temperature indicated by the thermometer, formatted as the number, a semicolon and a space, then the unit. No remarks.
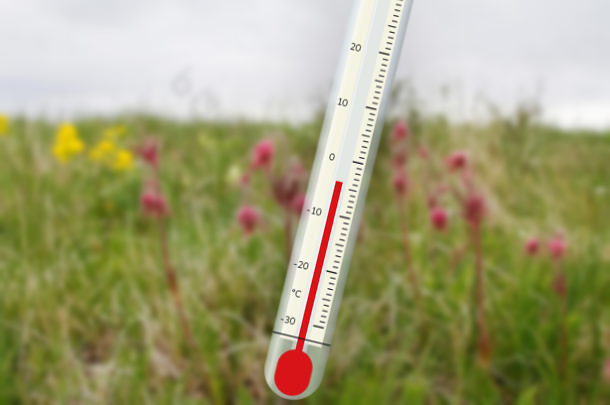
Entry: -4; °C
